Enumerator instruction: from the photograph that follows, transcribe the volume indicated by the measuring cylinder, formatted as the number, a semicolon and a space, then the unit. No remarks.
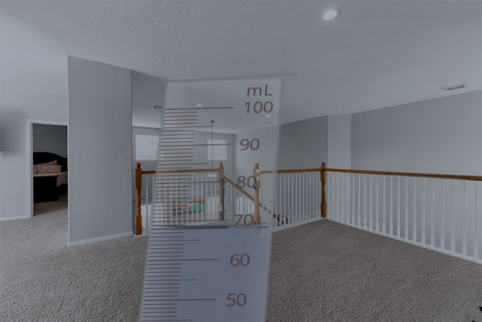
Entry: 68; mL
